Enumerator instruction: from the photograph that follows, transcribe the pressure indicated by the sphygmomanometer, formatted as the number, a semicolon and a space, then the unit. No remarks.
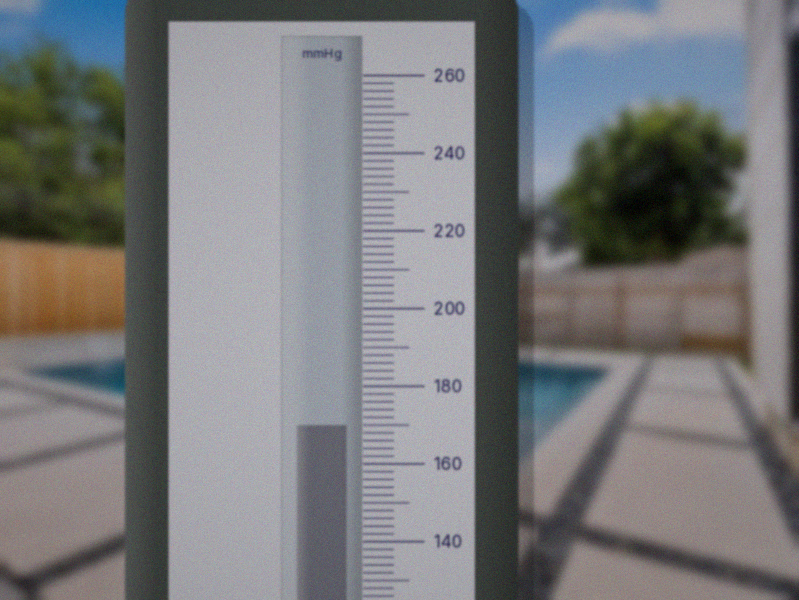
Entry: 170; mmHg
